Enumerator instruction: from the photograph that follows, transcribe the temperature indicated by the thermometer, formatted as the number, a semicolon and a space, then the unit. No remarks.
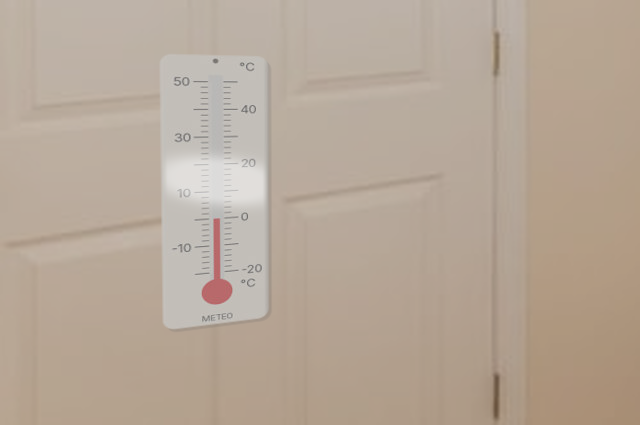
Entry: 0; °C
